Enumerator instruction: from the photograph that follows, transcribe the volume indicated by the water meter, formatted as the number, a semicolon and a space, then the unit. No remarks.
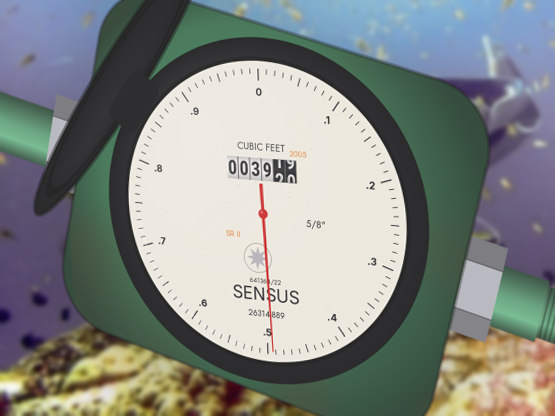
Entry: 3919.49; ft³
